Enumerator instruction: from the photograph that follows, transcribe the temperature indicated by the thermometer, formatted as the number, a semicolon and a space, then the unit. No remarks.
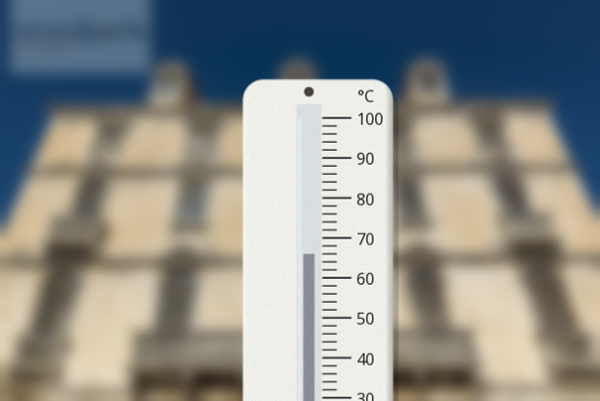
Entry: 66; °C
